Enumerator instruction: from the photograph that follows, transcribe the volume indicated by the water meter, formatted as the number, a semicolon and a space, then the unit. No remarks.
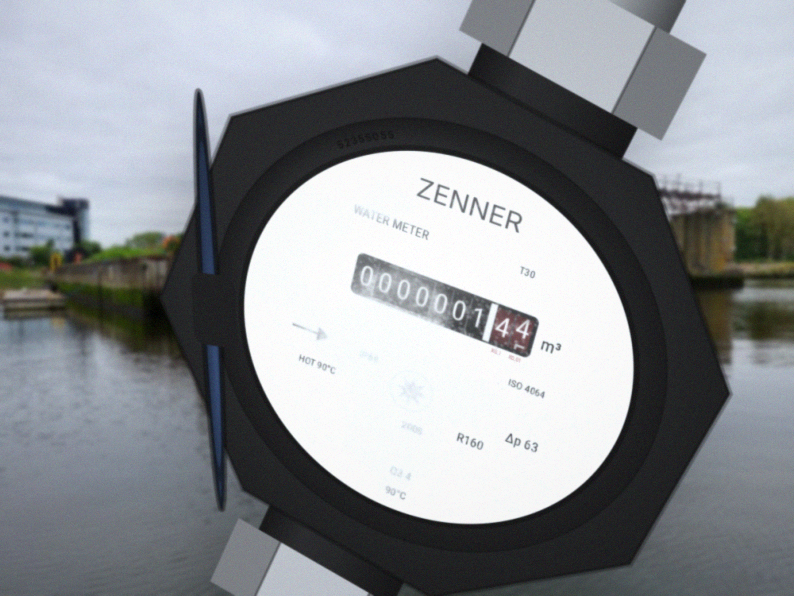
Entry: 1.44; m³
